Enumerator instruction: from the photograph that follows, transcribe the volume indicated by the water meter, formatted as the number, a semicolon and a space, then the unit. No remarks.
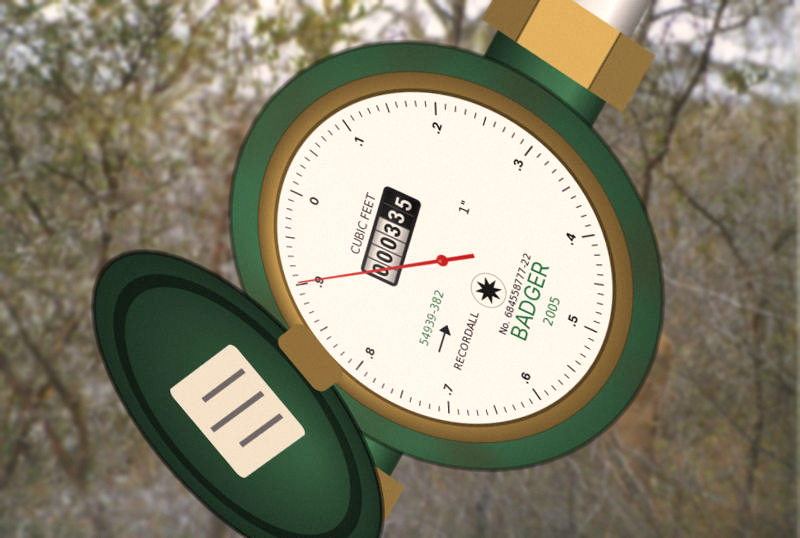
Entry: 334.90; ft³
